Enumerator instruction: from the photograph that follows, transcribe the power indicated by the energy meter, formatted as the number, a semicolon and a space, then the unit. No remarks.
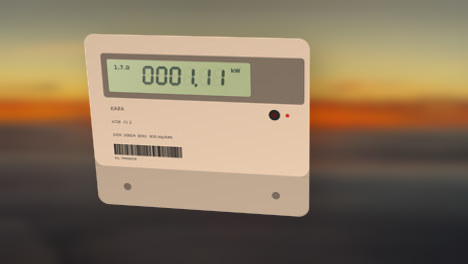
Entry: 1.11; kW
